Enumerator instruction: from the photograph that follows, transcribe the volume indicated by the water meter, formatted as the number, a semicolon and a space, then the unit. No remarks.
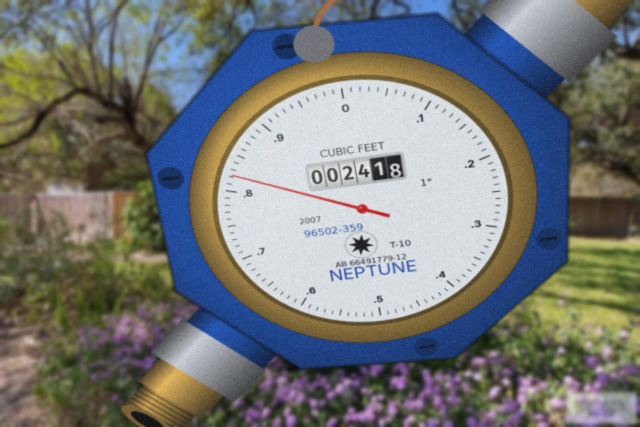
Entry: 2417.82; ft³
